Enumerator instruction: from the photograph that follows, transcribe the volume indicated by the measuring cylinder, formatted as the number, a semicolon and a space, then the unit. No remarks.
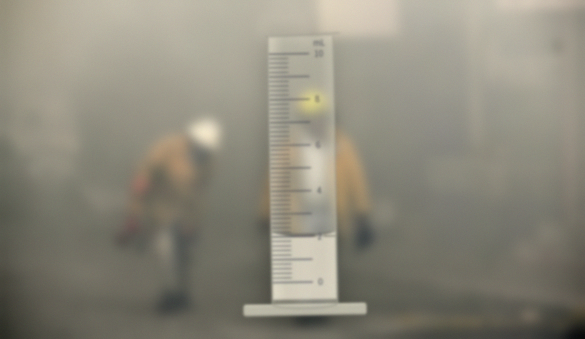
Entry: 2; mL
